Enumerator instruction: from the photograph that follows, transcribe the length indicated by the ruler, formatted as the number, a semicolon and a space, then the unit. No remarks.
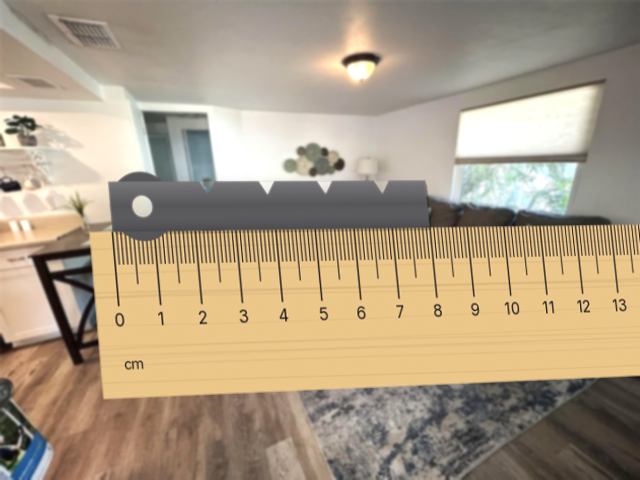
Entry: 8; cm
